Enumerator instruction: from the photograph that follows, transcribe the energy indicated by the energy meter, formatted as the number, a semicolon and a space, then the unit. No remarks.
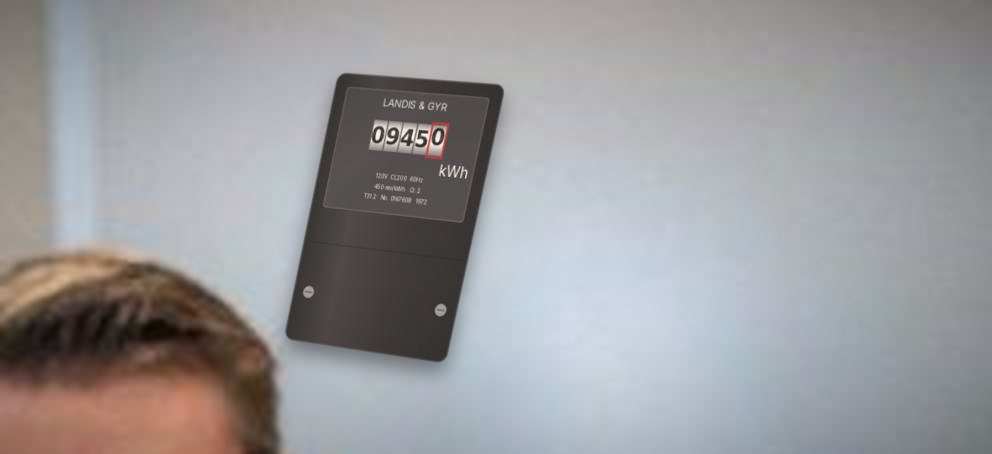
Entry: 945.0; kWh
